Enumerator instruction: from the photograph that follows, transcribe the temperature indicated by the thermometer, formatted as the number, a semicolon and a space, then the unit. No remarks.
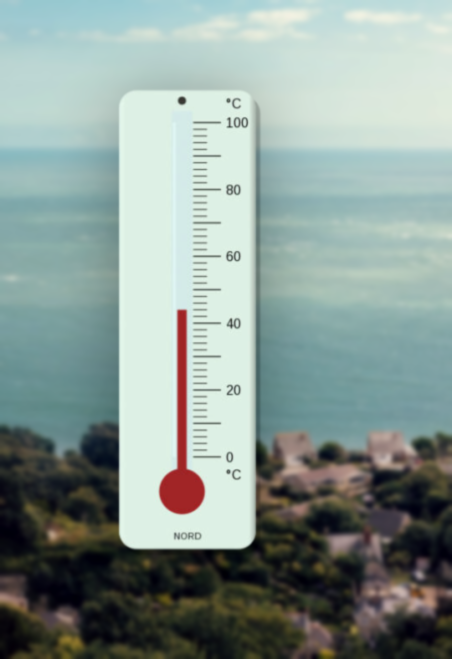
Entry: 44; °C
